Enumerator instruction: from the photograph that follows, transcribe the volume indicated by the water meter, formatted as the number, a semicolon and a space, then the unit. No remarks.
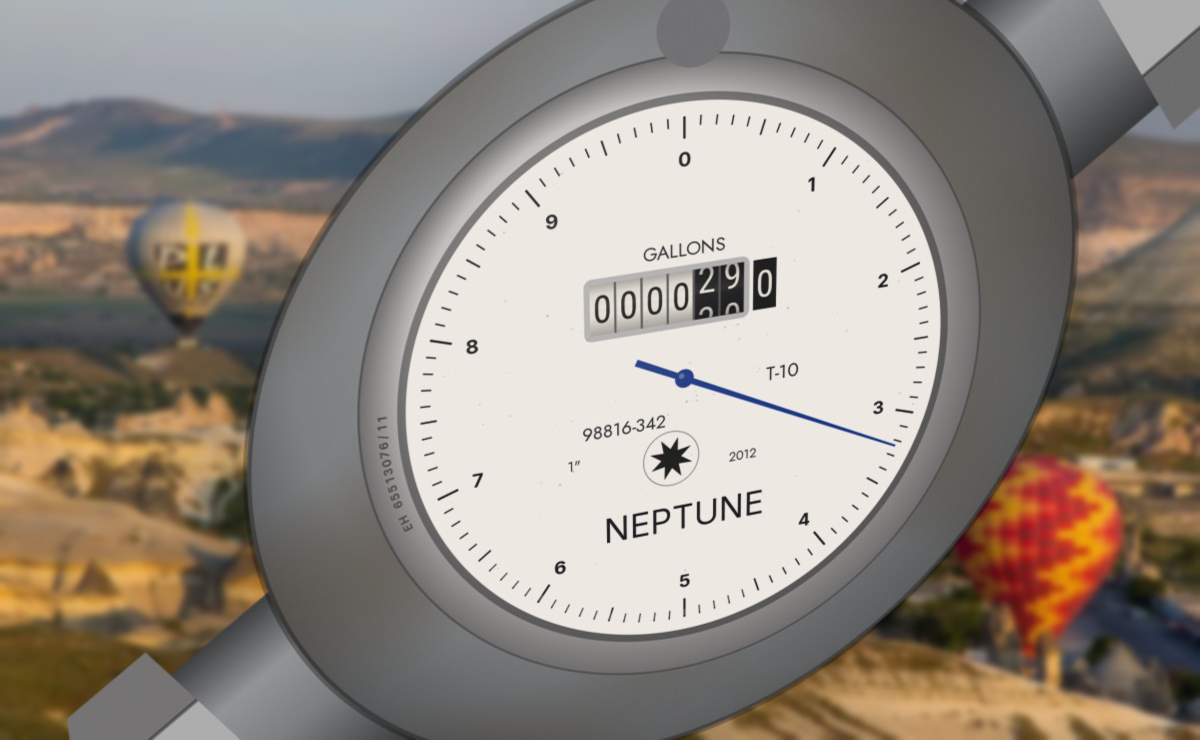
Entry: 293.2; gal
